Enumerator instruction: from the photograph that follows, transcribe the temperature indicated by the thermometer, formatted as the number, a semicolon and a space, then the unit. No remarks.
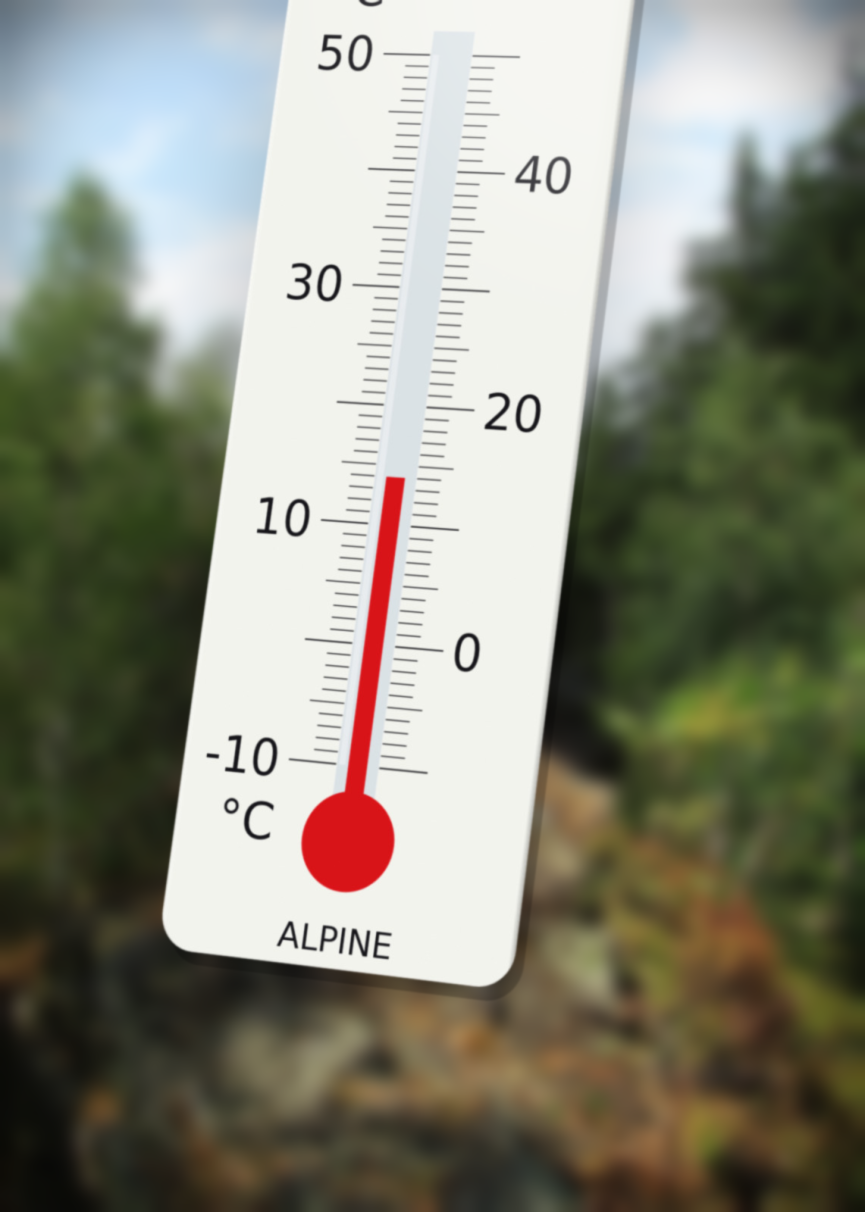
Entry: 14; °C
